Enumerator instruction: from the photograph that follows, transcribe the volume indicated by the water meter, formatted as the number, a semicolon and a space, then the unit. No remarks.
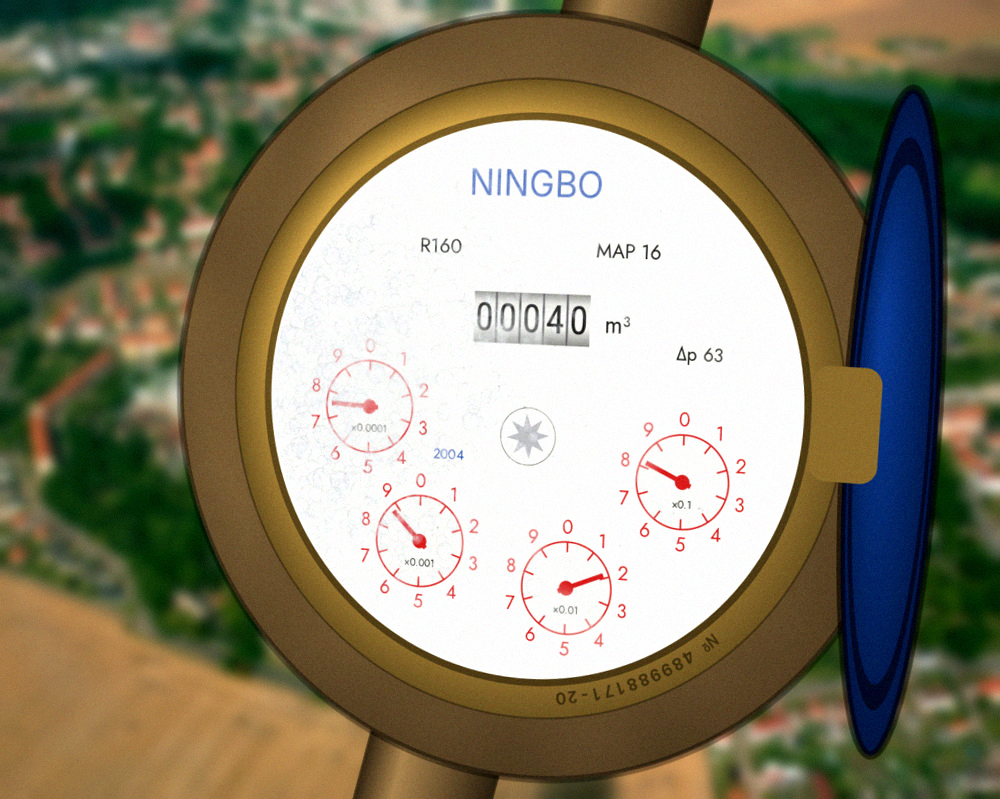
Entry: 40.8187; m³
